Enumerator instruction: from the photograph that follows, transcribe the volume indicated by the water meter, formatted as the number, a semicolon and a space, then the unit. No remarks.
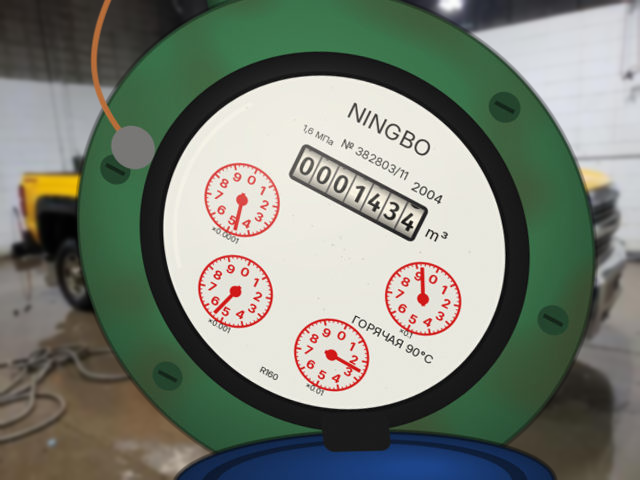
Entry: 1433.9254; m³
